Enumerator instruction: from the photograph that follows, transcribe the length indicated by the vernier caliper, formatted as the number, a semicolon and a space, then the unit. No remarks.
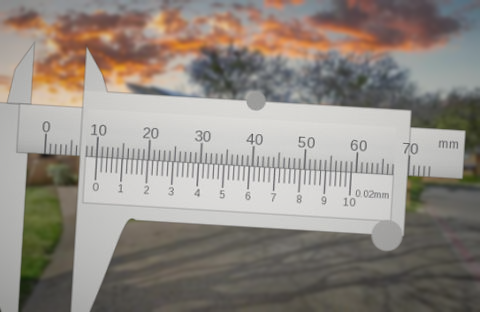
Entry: 10.0; mm
